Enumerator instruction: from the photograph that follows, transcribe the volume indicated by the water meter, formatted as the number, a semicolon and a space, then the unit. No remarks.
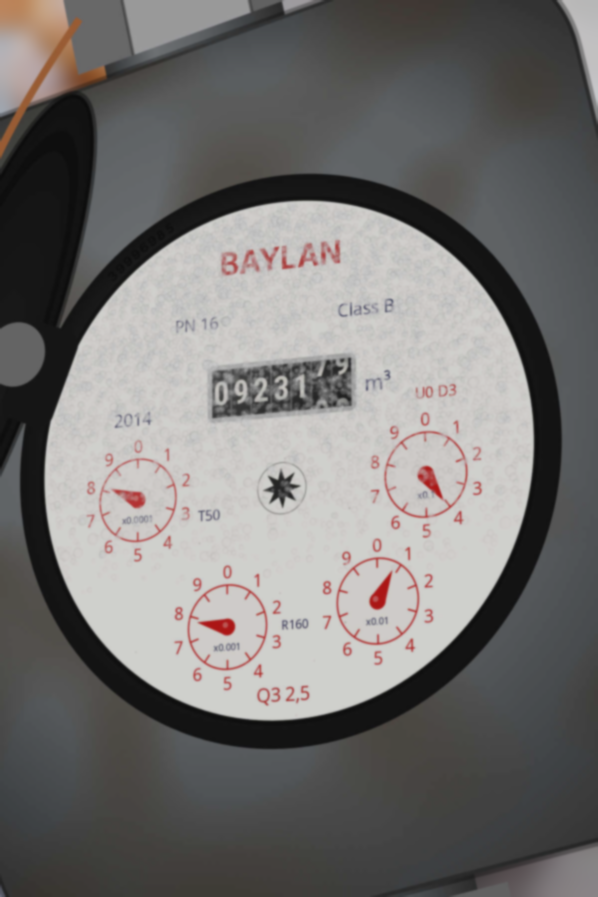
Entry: 923179.4078; m³
